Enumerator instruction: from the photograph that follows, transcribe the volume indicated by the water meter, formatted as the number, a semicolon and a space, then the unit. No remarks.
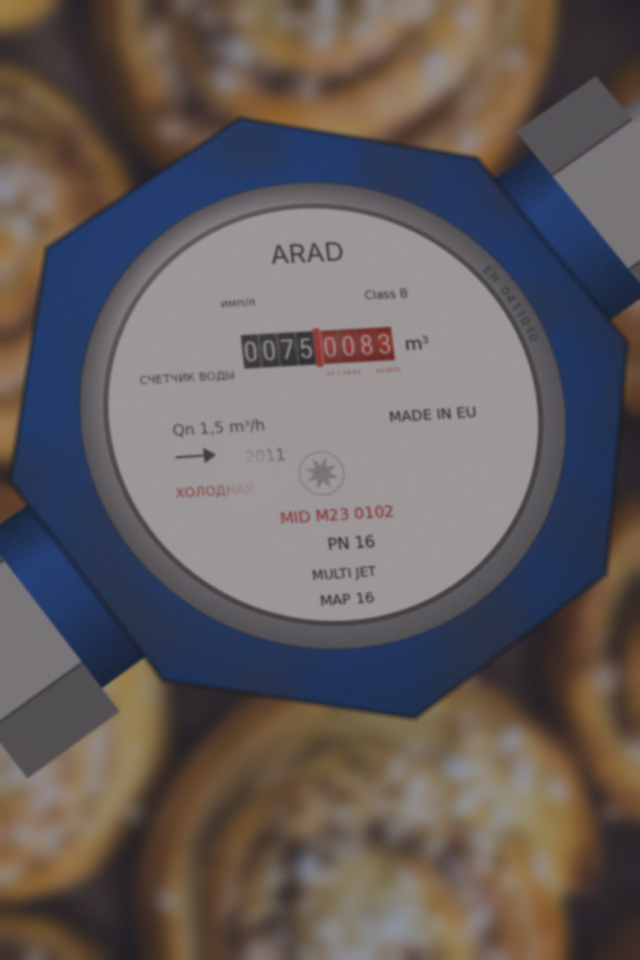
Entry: 75.0083; m³
